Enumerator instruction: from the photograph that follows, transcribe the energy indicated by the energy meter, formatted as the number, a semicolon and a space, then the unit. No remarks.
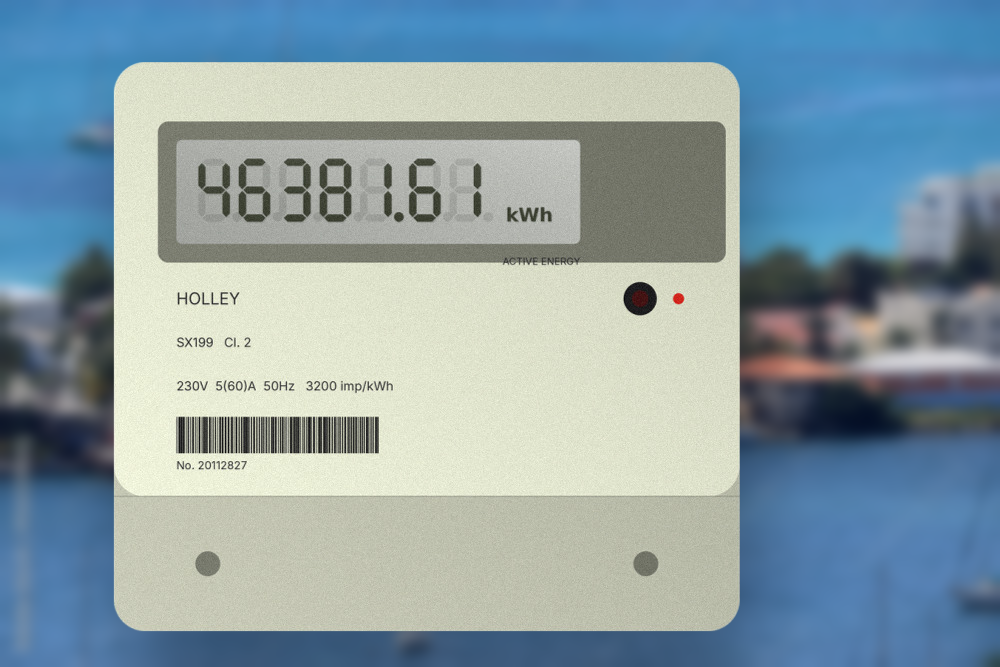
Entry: 46381.61; kWh
